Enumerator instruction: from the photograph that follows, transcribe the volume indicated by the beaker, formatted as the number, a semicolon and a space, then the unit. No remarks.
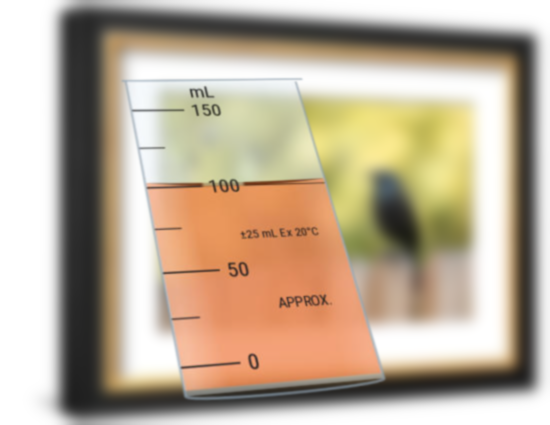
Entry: 100; mL
